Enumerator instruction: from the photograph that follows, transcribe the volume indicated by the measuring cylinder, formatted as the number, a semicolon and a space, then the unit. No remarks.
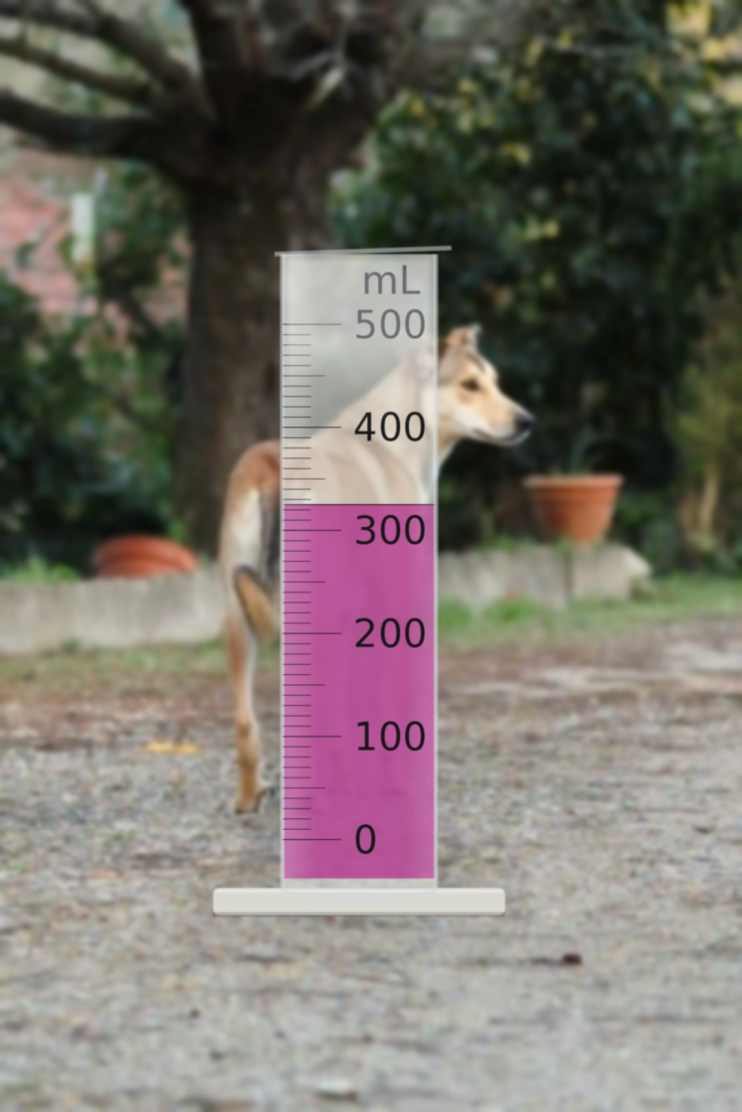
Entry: 325; mL
